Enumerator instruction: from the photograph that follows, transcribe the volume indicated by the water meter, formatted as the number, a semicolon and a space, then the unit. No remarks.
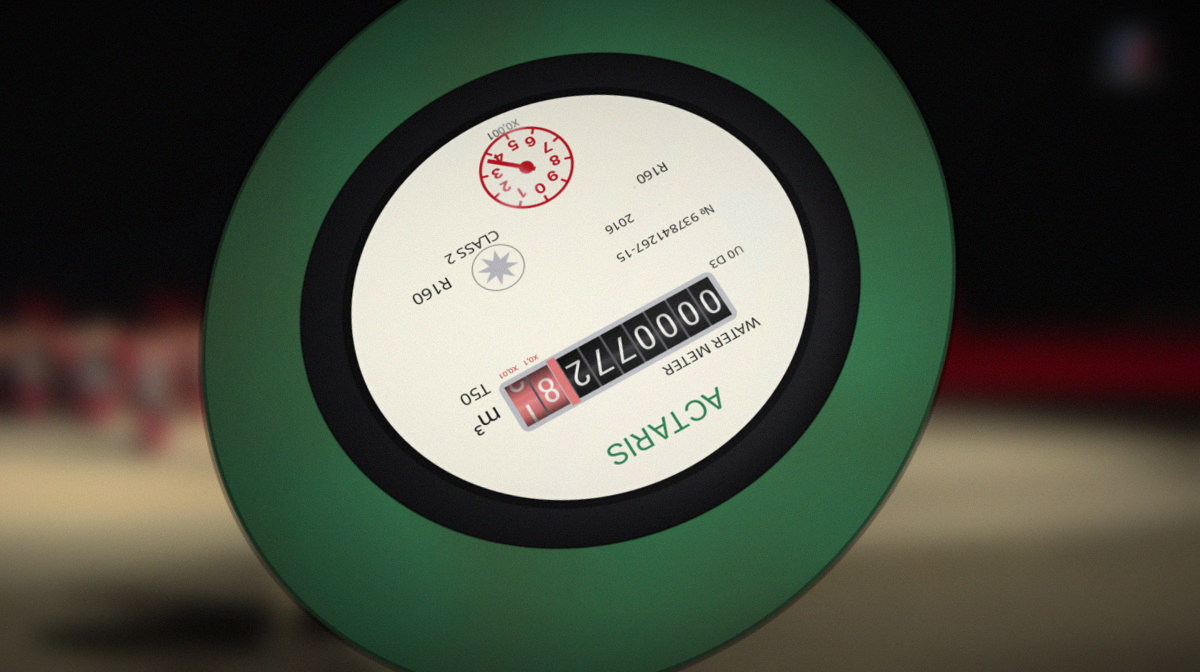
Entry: 772.813; m³
